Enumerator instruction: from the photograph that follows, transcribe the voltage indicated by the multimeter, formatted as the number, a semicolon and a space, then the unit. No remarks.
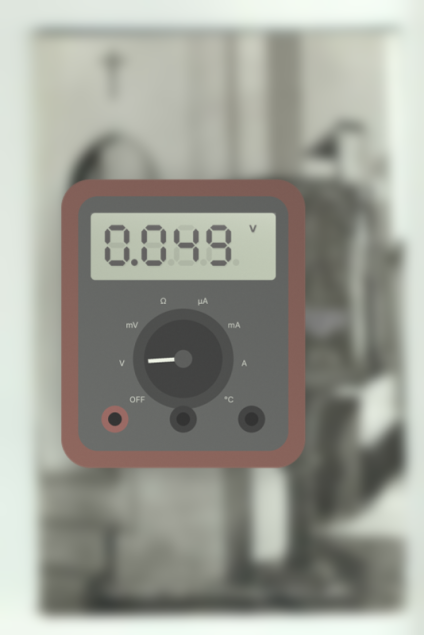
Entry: 0.049; V
